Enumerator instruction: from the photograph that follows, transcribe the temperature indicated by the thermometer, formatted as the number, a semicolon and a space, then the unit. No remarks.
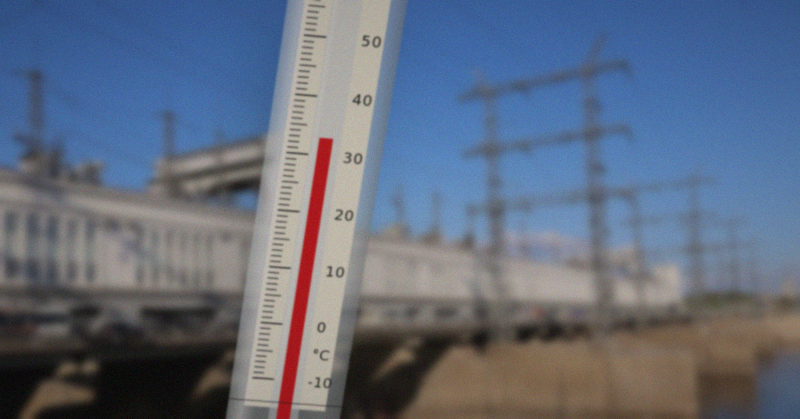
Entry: 33; °C
